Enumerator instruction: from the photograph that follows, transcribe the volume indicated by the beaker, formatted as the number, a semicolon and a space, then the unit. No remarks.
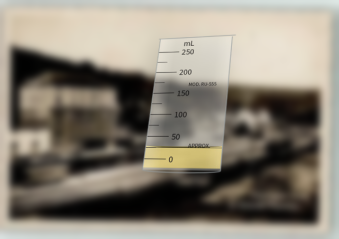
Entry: 25; mL
